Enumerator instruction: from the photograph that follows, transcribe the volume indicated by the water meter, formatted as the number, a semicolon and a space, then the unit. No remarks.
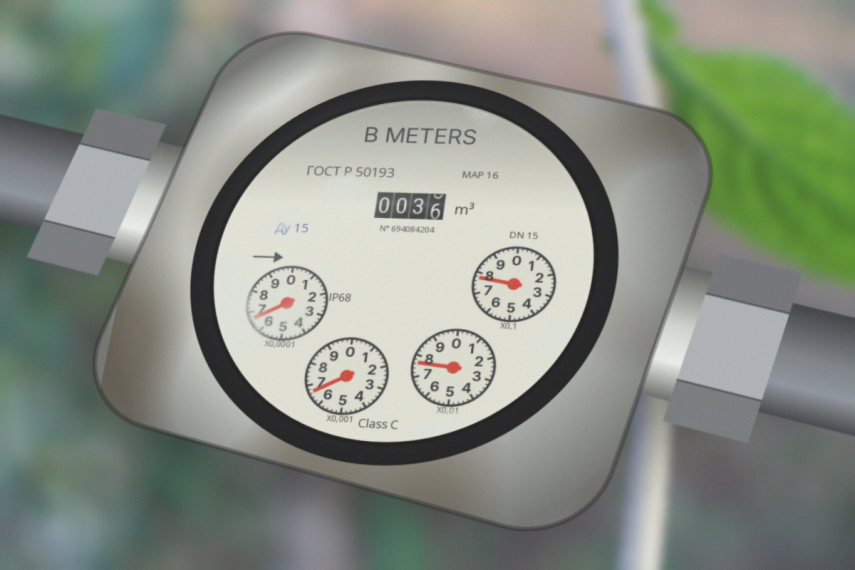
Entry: 35.7766; m³
